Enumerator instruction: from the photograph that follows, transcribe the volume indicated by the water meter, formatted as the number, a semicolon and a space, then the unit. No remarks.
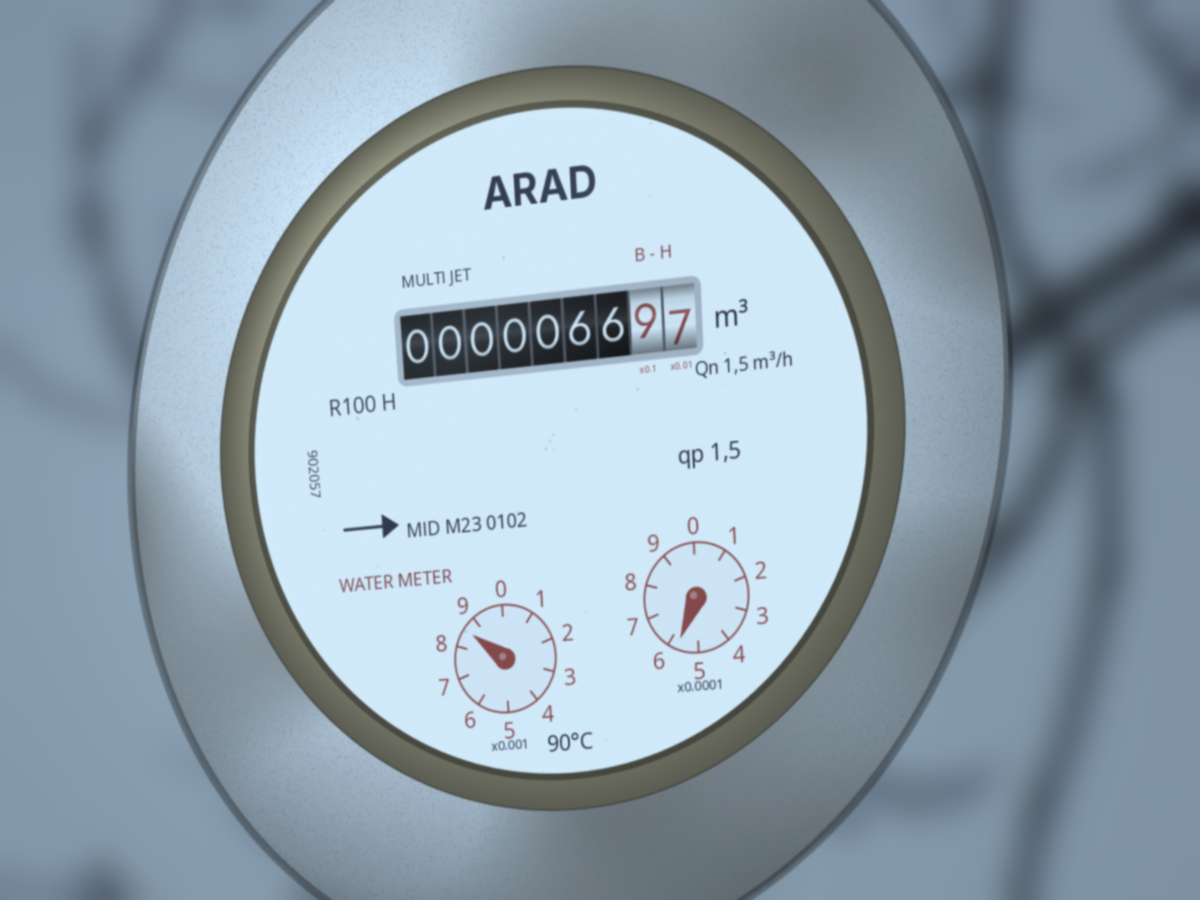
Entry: 66.9685; m³
